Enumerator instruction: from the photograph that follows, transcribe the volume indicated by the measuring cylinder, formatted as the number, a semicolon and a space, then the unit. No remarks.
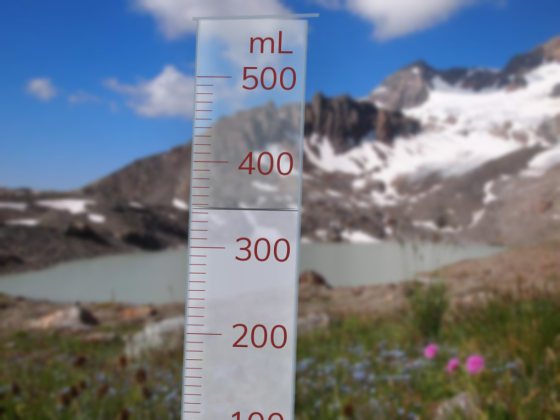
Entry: 345; mL
